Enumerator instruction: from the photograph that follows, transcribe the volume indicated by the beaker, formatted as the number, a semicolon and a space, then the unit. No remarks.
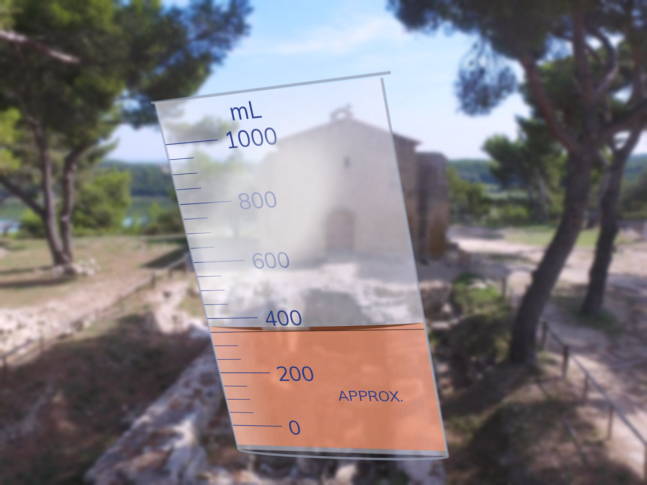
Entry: 350; mL
